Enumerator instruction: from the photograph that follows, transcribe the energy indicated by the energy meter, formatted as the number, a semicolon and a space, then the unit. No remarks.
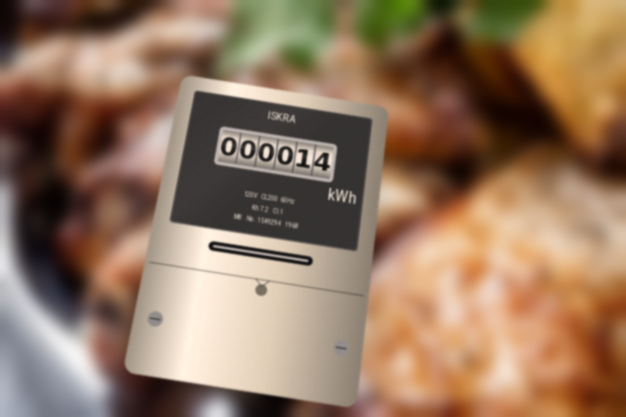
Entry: 14; kWh
